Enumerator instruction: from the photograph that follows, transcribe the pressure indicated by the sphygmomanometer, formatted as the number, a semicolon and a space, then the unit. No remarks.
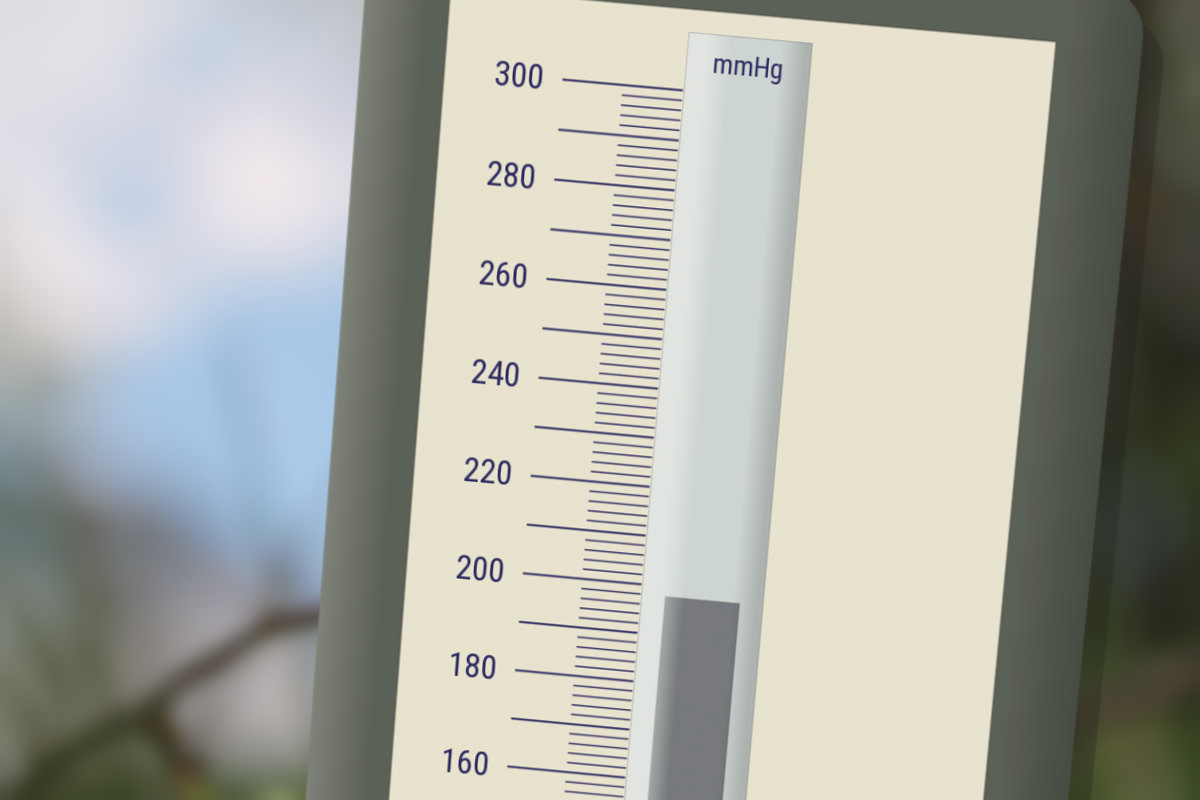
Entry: 198; mmHg
